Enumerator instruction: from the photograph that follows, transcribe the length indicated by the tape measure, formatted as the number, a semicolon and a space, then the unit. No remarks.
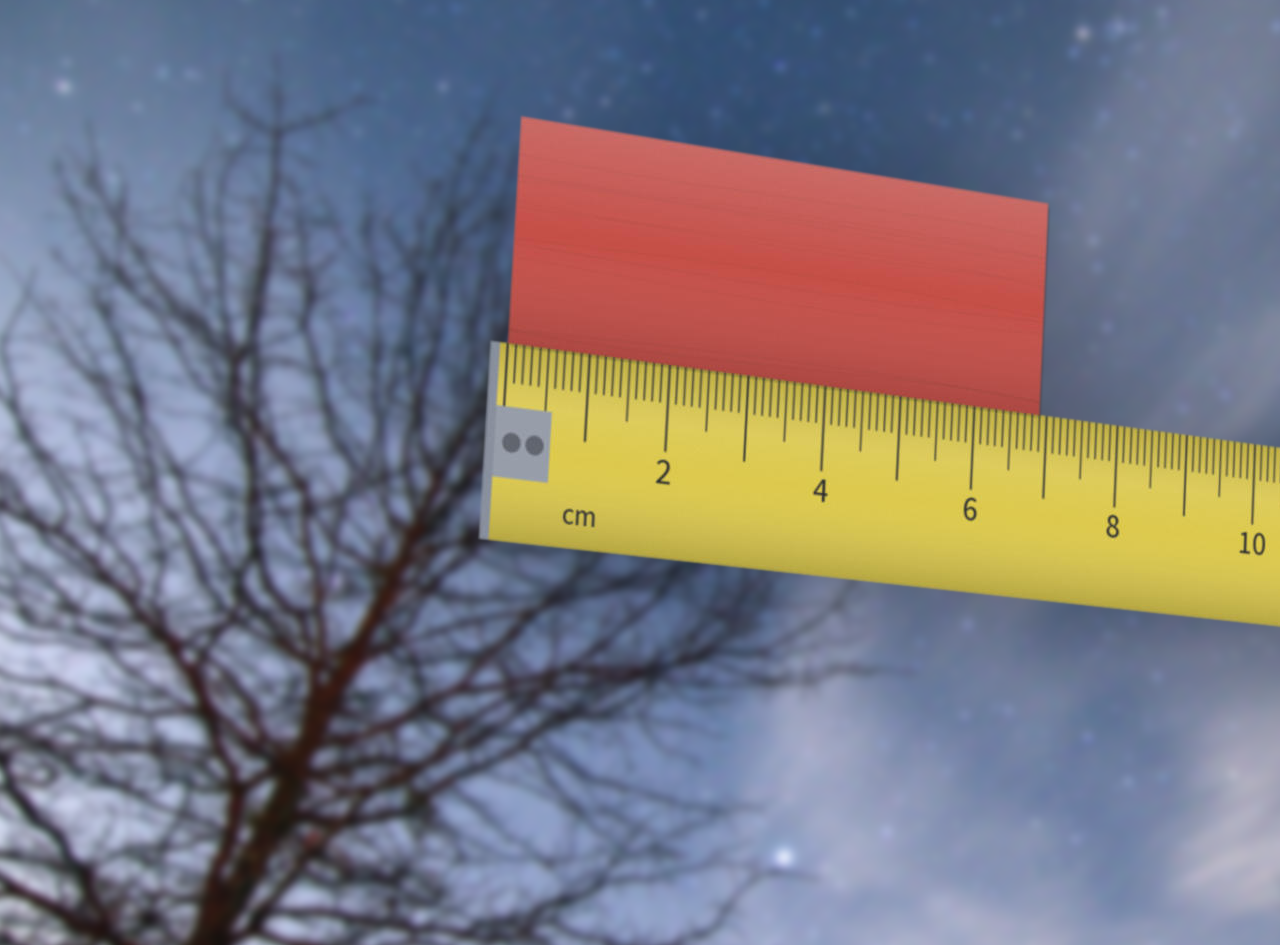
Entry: 6.9; cm
